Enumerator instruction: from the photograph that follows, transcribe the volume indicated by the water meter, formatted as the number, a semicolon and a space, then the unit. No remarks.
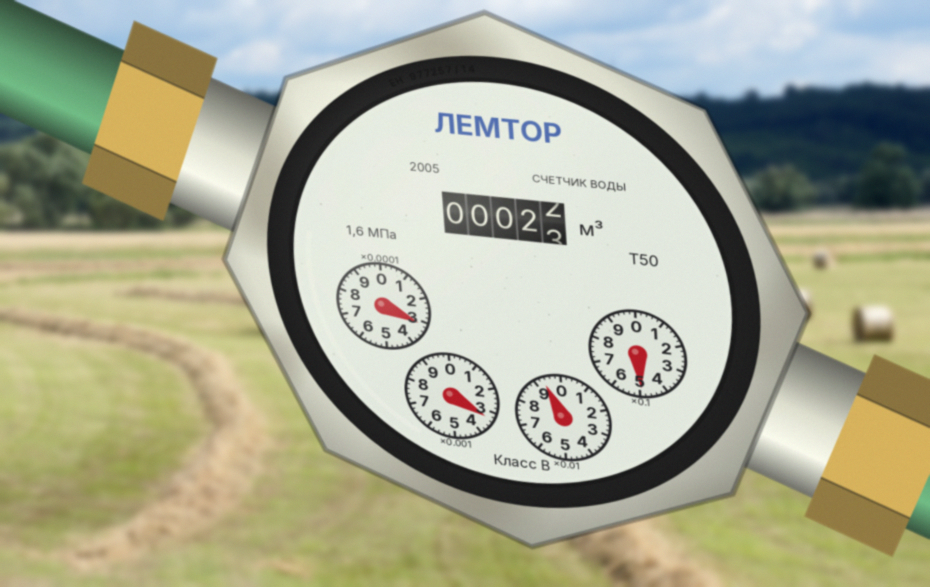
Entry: 22.4933; m³
